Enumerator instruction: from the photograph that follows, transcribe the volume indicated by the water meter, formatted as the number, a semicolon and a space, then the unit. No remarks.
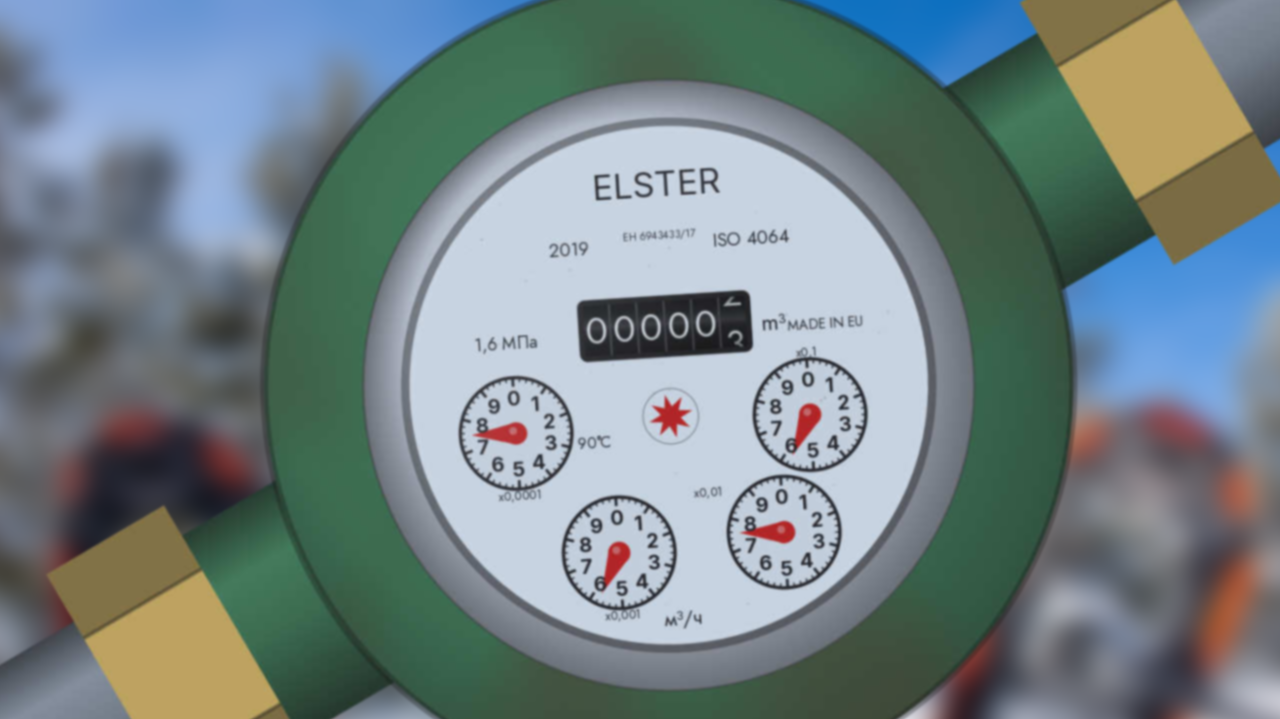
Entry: 2.5757; m³
